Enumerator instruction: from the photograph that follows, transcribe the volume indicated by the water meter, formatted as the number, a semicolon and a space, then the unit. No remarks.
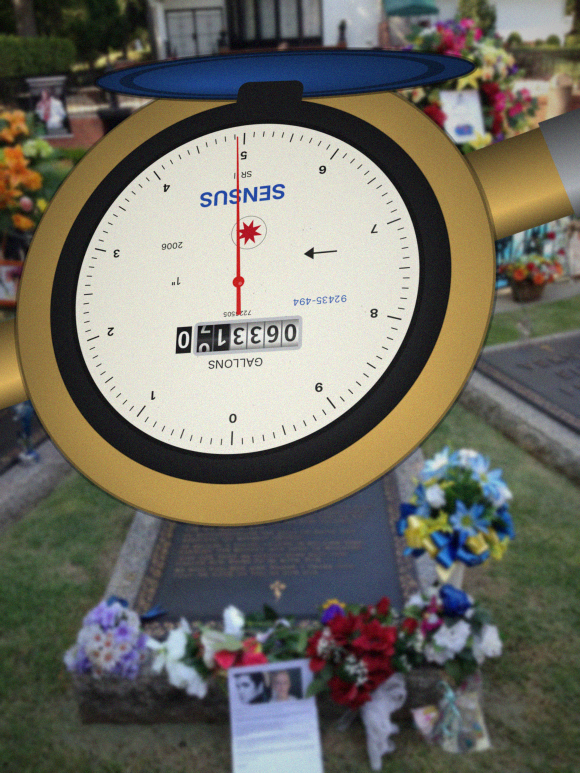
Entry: 633164.9; gal
